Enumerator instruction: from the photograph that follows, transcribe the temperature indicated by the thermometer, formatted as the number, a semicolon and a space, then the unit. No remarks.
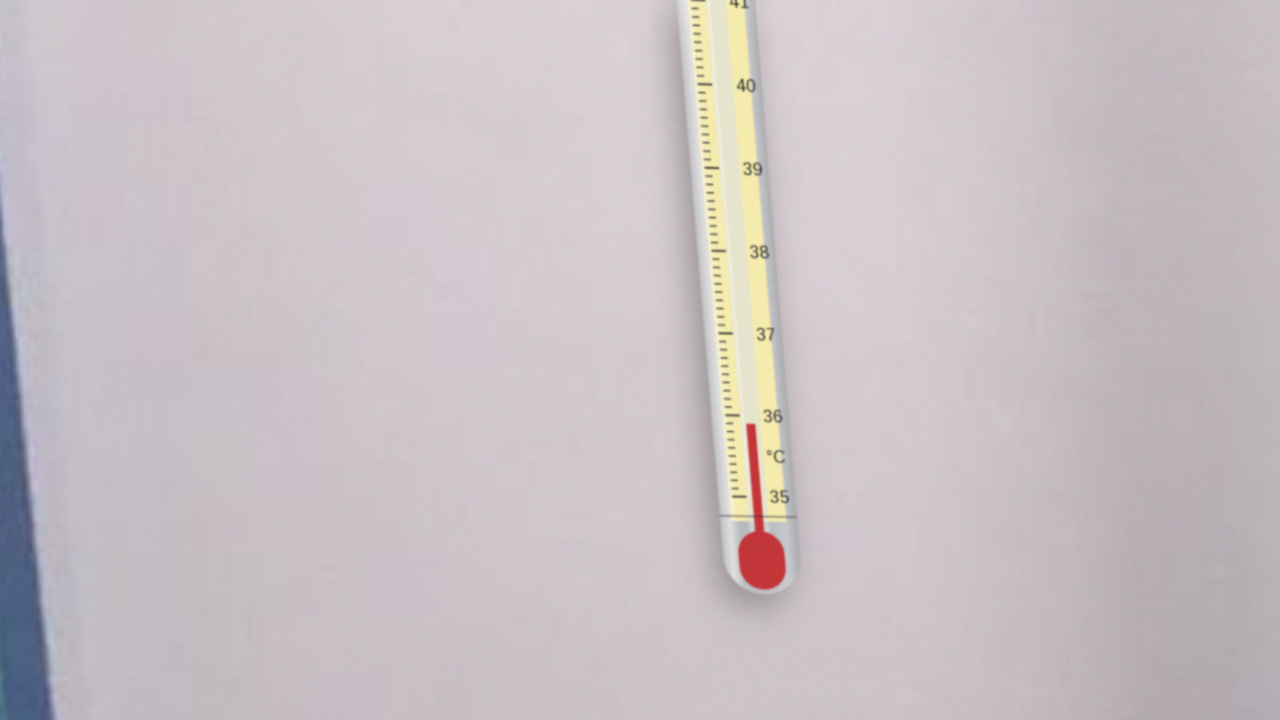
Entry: 35.9; °C
